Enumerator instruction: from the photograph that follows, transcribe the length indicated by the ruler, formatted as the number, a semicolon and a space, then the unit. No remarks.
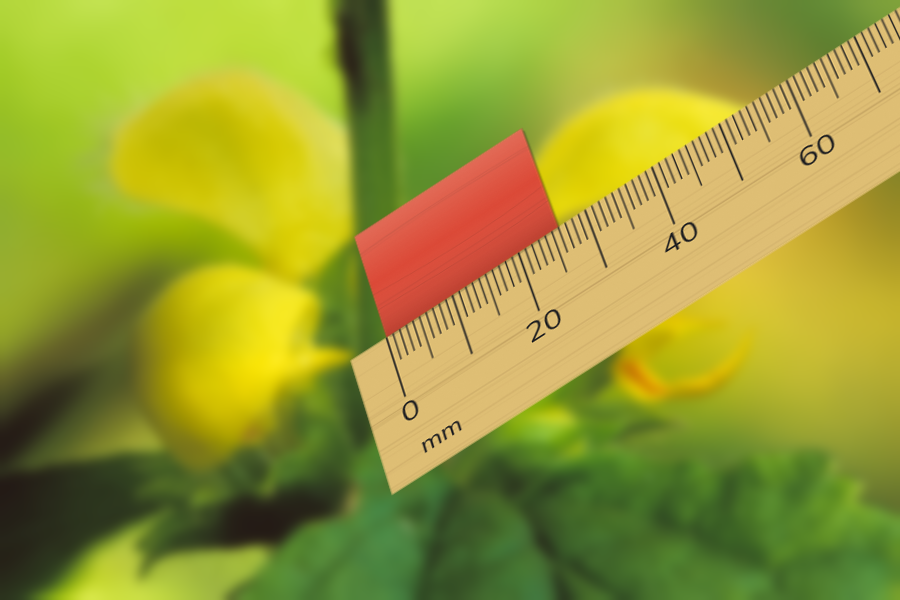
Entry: 26; mm
